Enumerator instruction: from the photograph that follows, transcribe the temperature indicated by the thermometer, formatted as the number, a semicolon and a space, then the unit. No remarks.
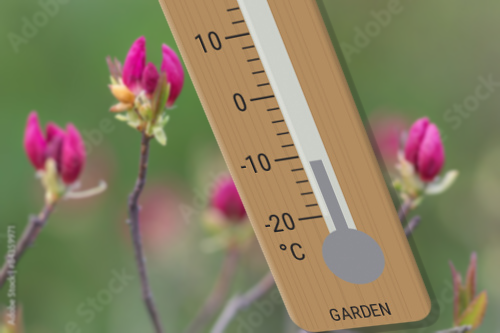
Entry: -11; °C
